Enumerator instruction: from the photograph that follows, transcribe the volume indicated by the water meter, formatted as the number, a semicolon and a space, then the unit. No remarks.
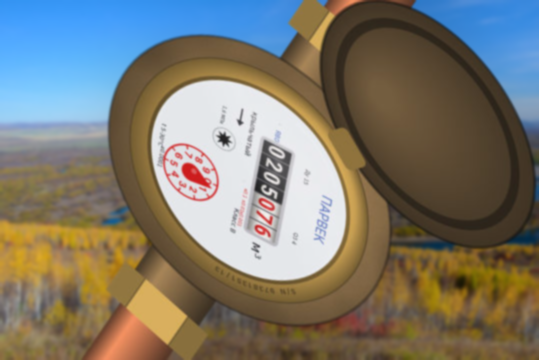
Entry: 205.0760; m³
